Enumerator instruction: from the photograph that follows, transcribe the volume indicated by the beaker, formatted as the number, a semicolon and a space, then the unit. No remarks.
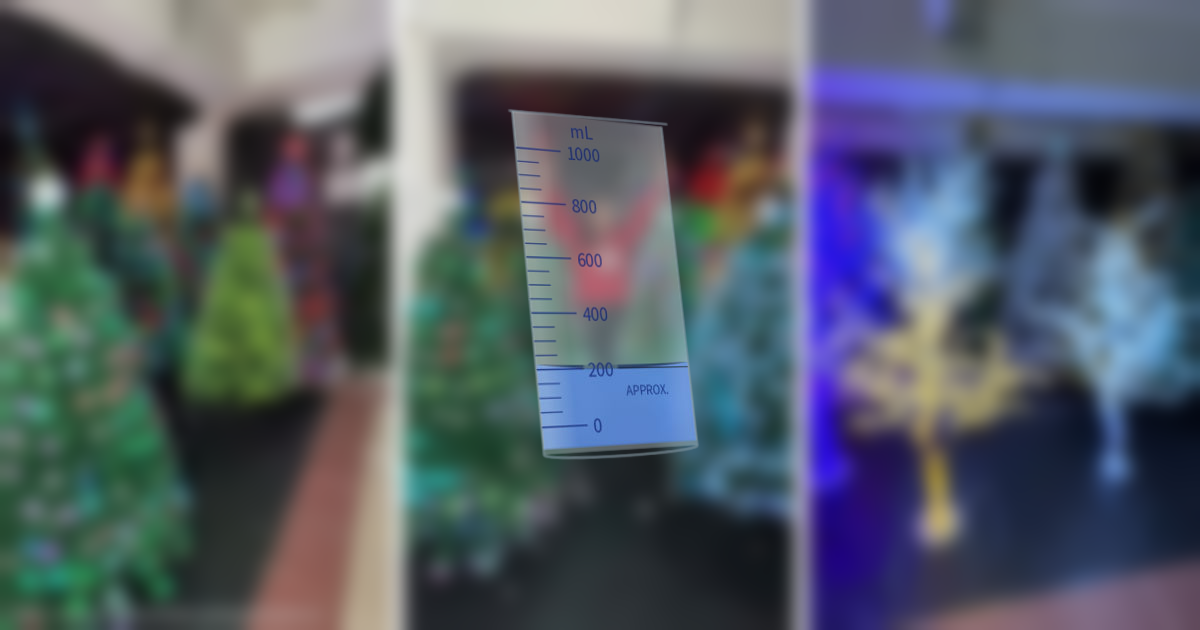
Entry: 200; mL
